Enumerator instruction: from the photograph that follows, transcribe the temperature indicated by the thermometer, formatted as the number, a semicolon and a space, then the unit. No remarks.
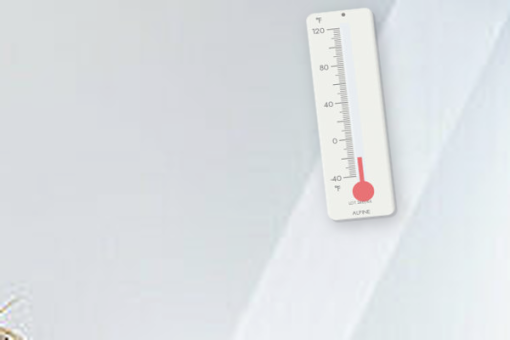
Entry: -20; °F
